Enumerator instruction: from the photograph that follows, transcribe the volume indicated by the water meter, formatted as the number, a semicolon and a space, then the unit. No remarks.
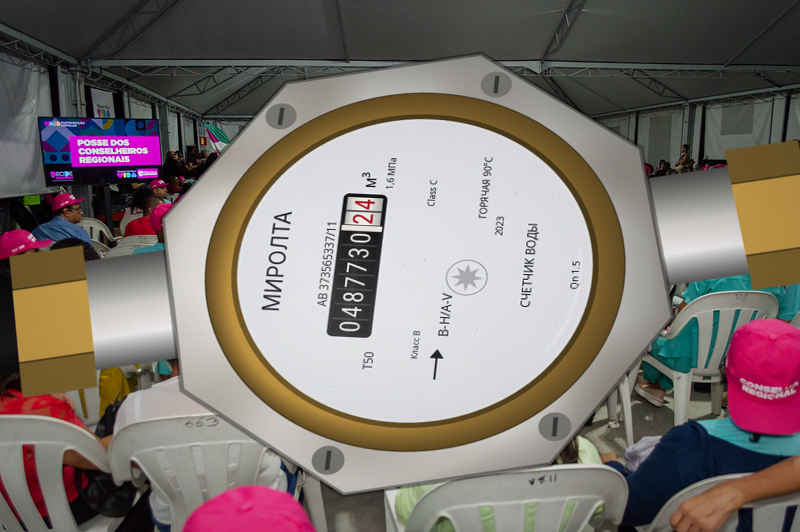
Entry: 487730.24; m³
